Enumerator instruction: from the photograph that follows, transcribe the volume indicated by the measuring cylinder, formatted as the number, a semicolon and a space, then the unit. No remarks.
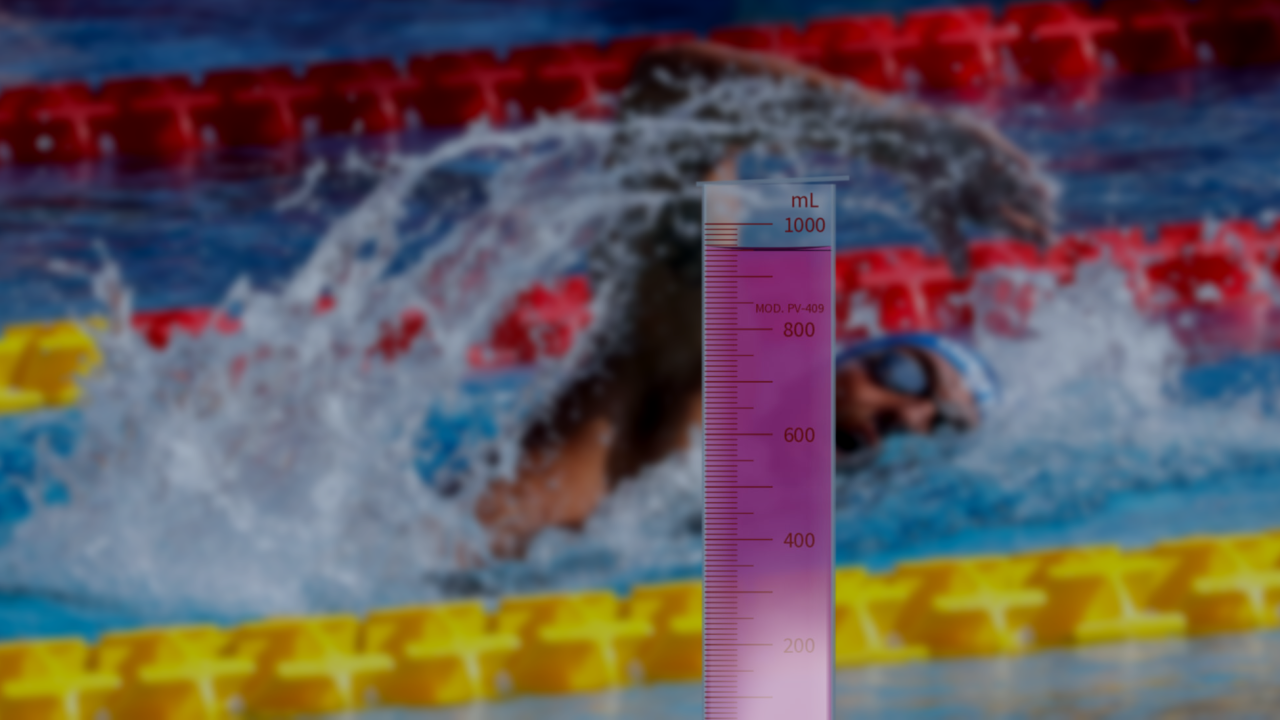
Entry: 950; mL
